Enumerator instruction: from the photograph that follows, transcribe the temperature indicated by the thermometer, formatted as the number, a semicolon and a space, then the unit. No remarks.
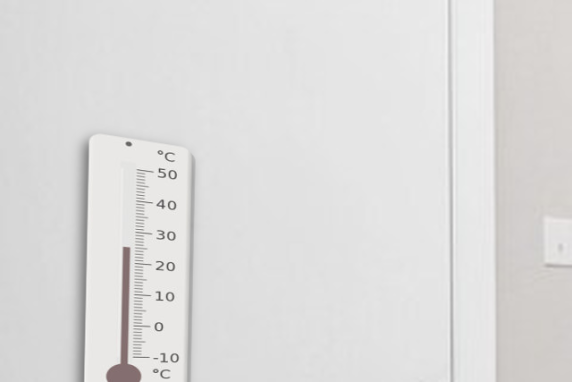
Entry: 25; °C
